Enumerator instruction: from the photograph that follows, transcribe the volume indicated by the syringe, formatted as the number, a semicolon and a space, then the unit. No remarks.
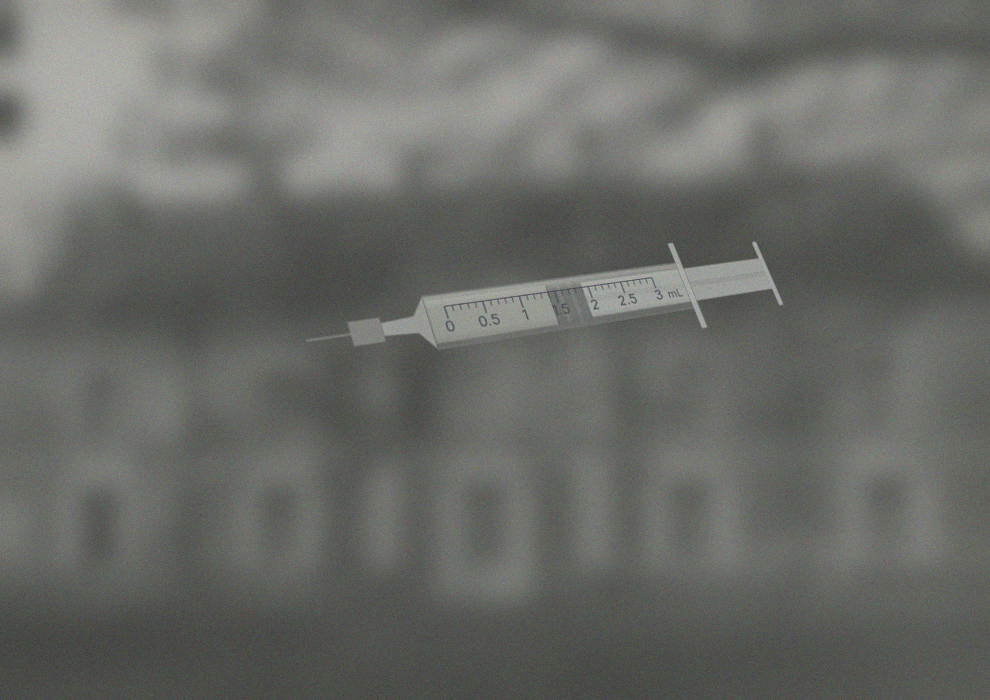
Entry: 1.4; mL
